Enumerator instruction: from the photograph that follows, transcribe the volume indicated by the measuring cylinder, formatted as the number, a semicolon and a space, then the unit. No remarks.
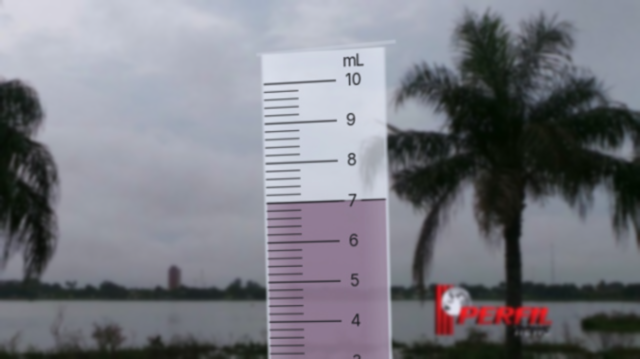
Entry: 7; mL
